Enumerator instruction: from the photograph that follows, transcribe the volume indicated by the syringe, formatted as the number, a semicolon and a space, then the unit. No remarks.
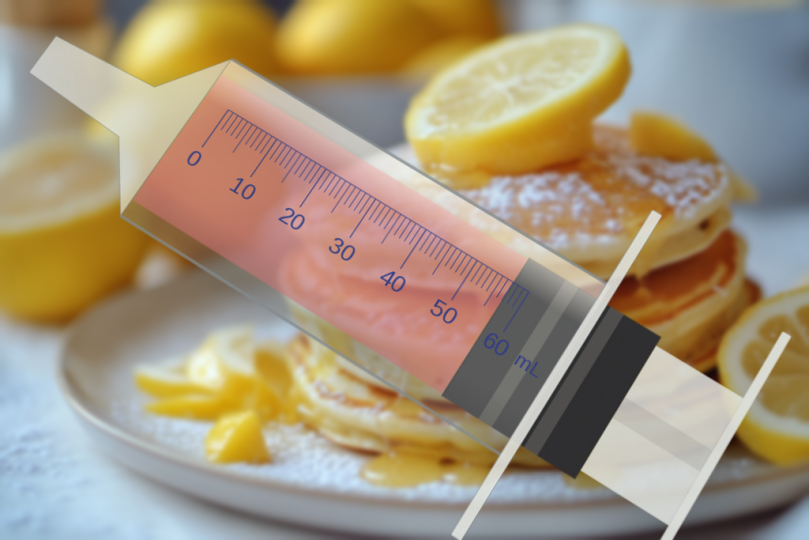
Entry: 57; mL
